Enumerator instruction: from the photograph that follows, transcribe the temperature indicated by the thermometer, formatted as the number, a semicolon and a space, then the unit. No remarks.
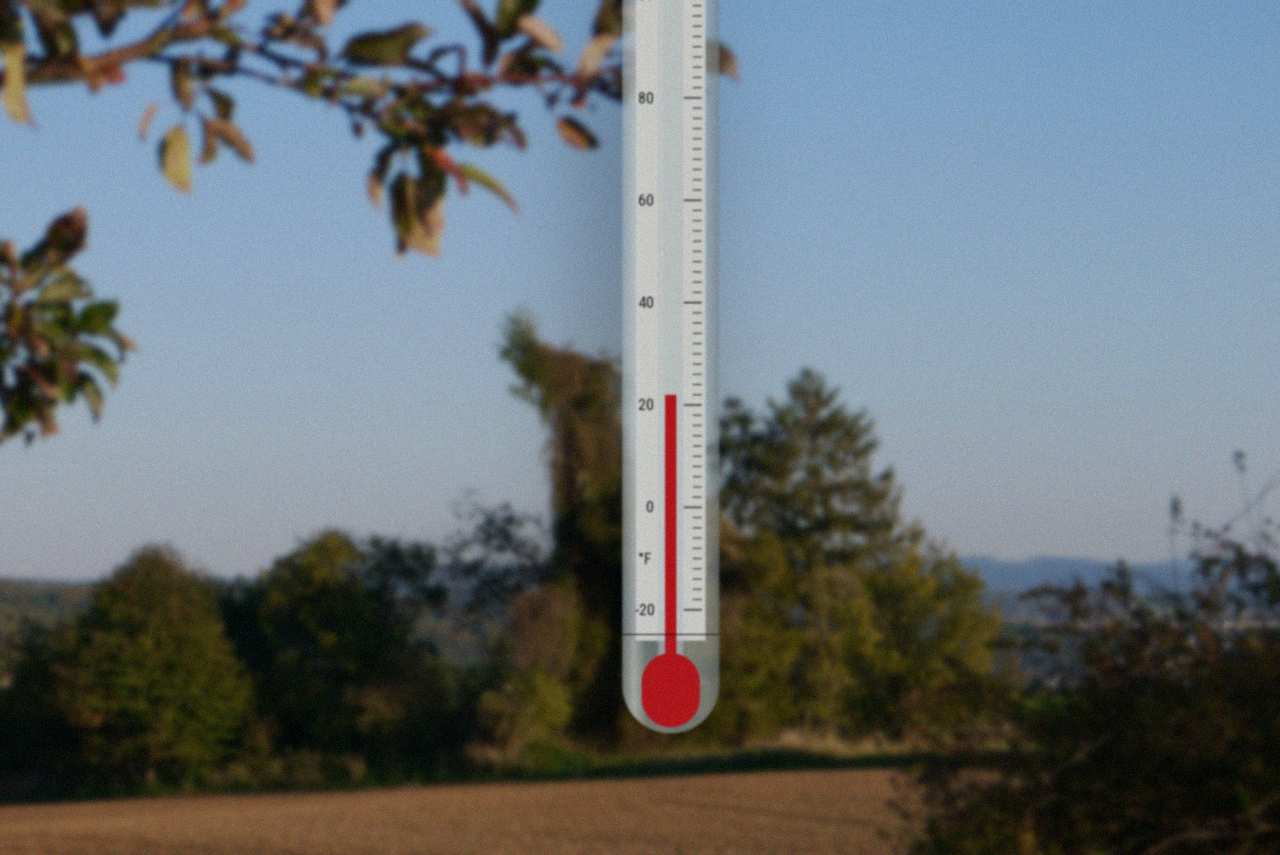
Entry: 22; °F
